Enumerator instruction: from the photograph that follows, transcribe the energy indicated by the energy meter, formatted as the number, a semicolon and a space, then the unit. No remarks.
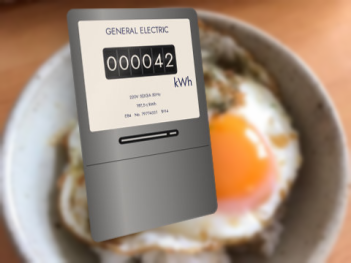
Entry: 42; kWh
